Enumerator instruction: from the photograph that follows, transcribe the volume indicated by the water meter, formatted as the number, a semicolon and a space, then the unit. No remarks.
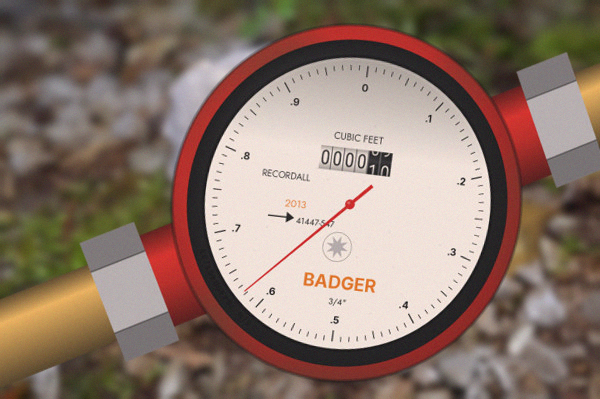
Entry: 9.62; ft³
